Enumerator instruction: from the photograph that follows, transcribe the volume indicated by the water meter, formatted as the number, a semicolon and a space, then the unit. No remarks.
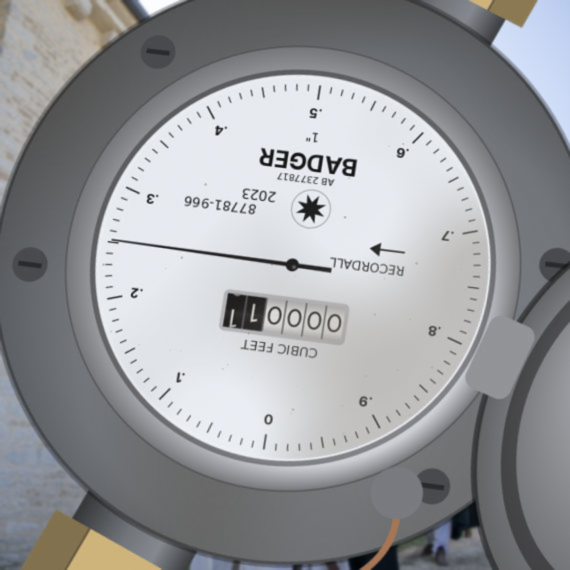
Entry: 11.25; ft³
